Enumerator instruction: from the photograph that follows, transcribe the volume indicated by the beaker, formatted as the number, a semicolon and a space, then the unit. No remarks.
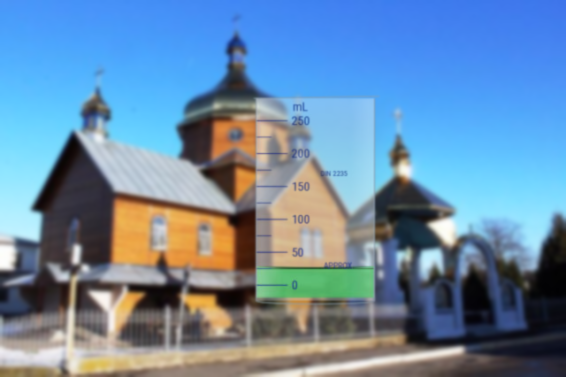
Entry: 25; mL
